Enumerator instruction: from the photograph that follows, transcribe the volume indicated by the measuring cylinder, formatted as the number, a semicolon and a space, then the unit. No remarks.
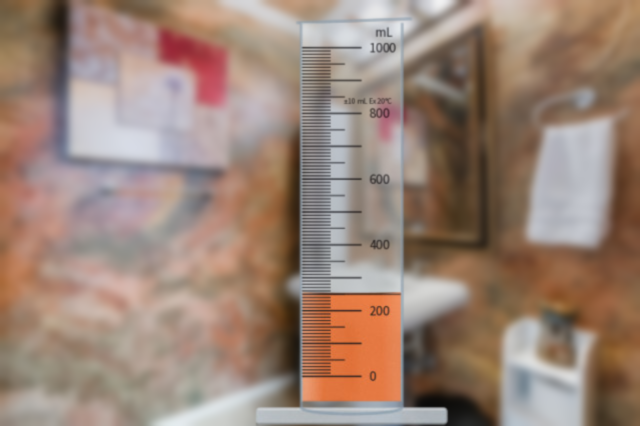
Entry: 250; mL
